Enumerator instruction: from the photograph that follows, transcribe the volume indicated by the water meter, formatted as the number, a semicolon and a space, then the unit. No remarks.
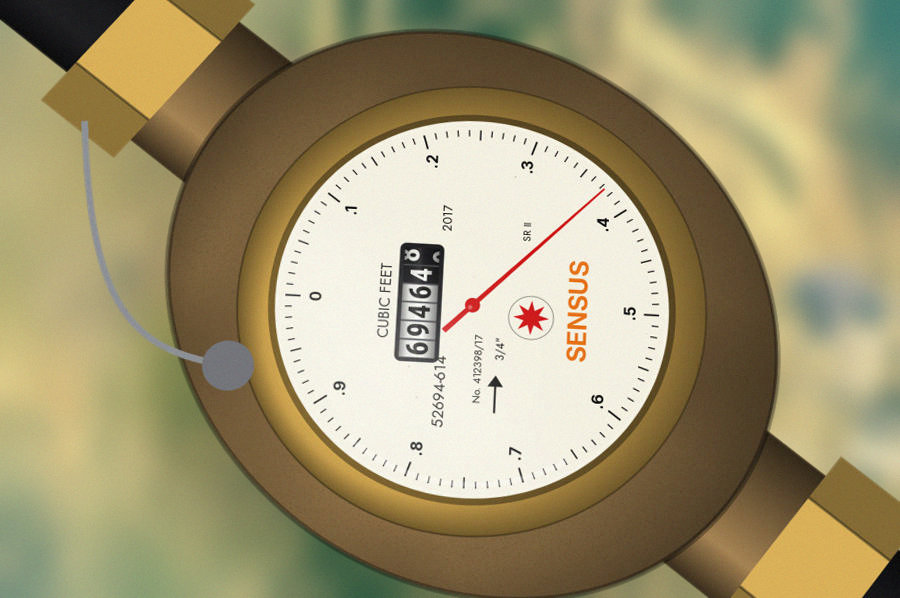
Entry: 694648.37; ft³
